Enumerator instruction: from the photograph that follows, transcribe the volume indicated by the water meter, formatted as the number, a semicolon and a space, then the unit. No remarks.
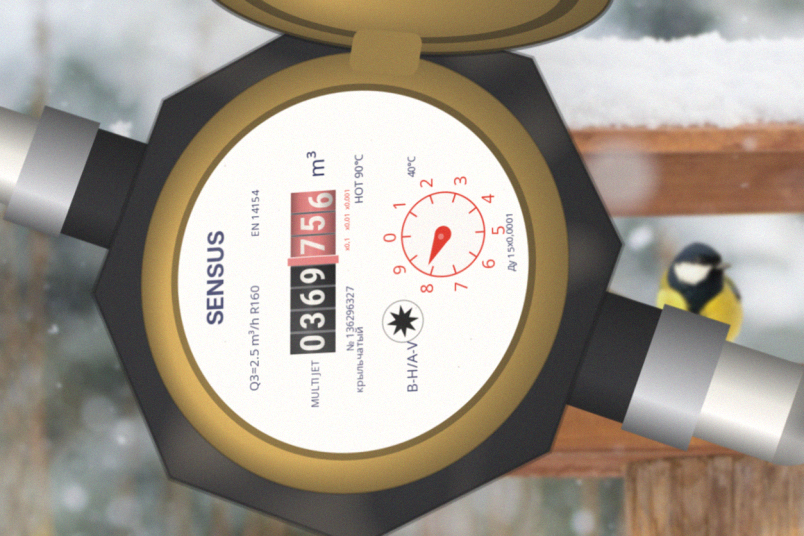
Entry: 369.7558; m³
